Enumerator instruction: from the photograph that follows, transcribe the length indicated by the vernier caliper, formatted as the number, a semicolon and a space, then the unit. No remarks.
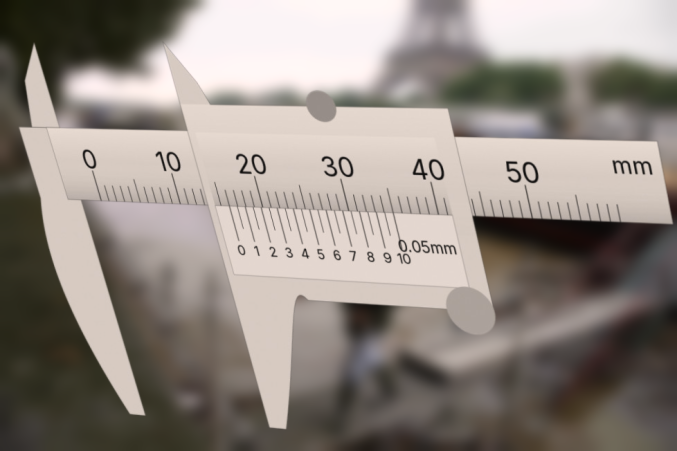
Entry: 16.0; mm
